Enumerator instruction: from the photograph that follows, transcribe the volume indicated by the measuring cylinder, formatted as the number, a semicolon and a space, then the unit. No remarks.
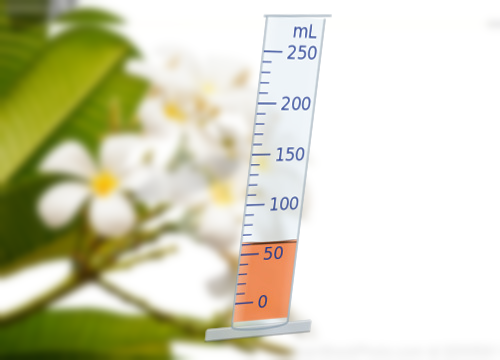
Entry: 60; mL
